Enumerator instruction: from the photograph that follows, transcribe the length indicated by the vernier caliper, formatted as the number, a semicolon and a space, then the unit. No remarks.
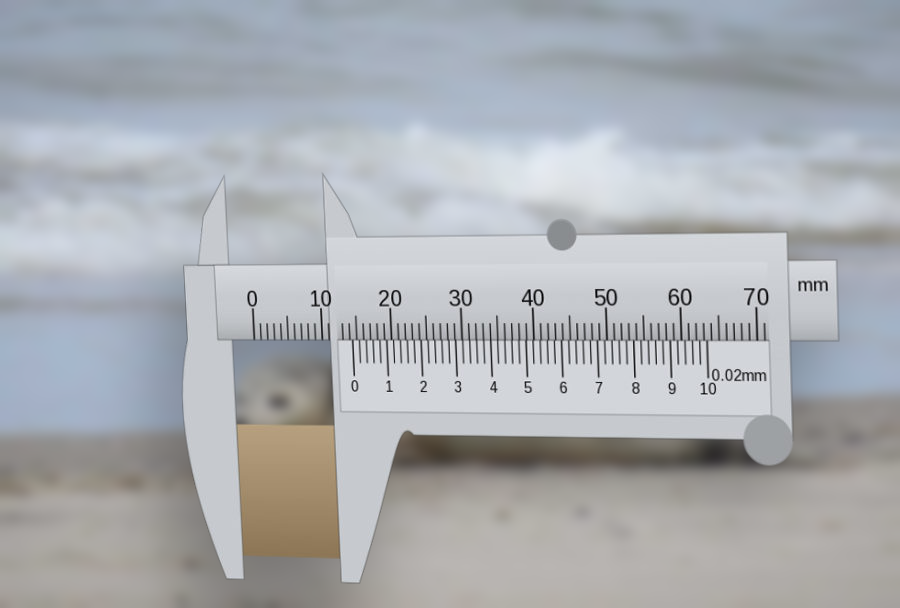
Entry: 14.4; mm
